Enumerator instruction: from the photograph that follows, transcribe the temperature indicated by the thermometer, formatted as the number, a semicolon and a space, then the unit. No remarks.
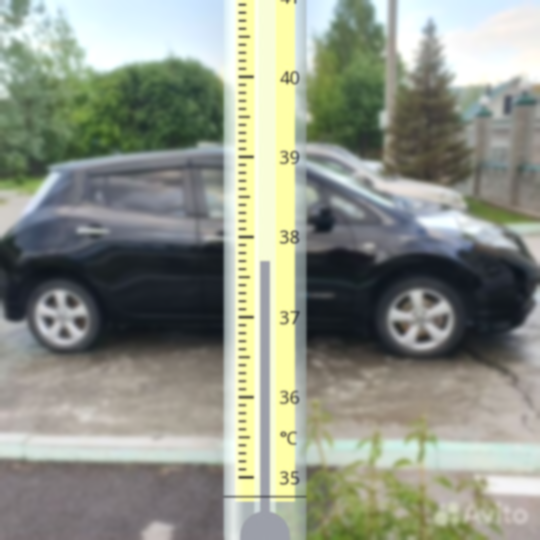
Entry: 37.7; °C
